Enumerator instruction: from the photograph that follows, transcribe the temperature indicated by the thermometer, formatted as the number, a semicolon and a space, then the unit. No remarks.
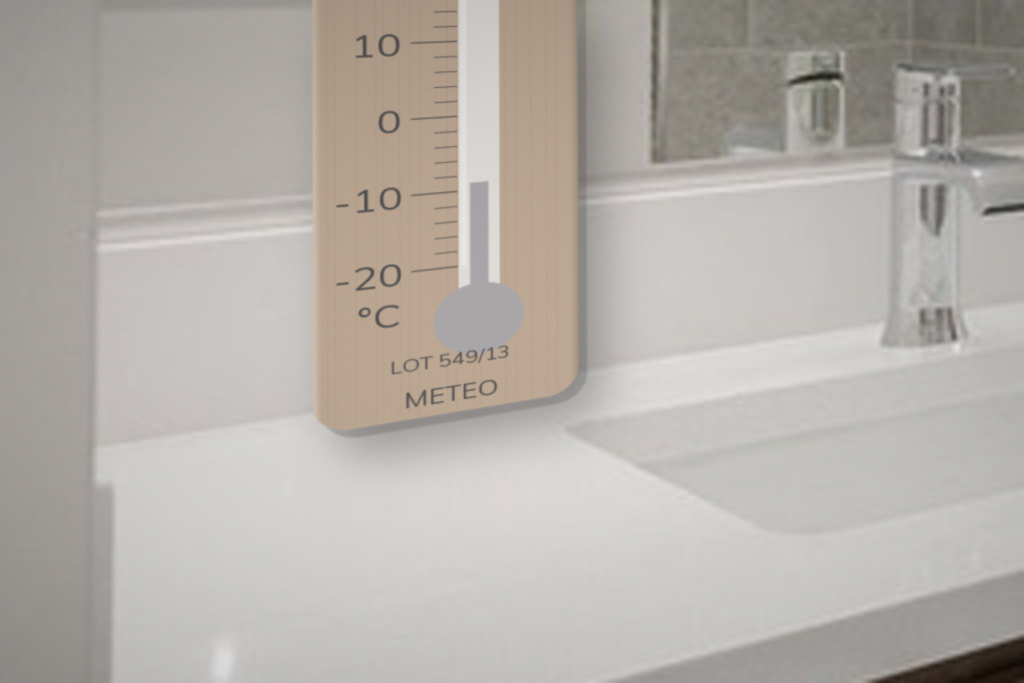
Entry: -9; °C
